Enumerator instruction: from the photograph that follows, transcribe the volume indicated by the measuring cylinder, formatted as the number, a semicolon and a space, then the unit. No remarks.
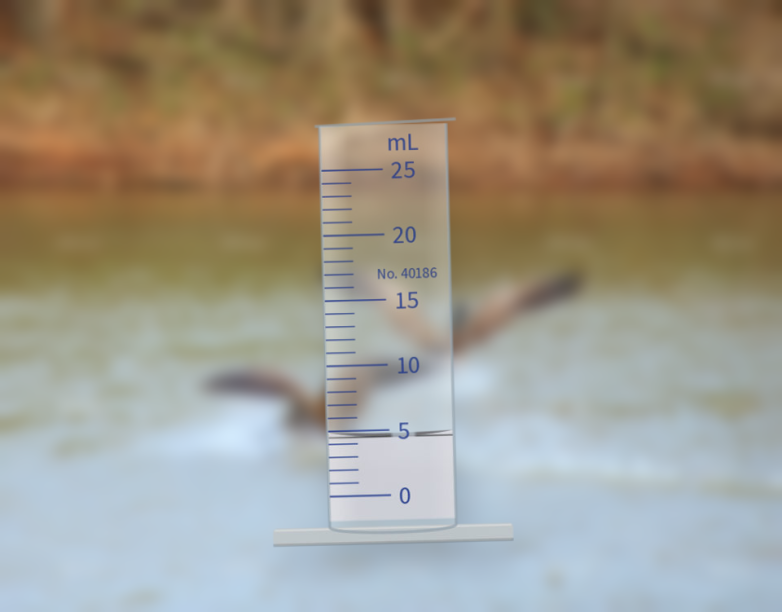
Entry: 4.5; mL
